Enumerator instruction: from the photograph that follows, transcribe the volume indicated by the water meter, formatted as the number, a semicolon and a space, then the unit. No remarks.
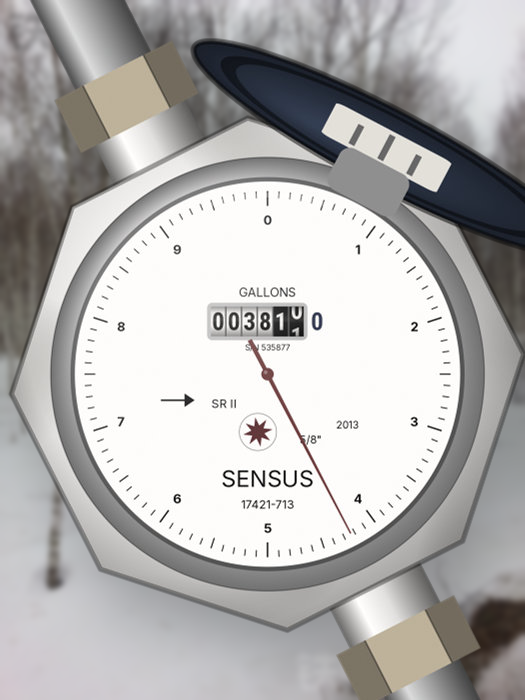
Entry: 38104.2; gal
